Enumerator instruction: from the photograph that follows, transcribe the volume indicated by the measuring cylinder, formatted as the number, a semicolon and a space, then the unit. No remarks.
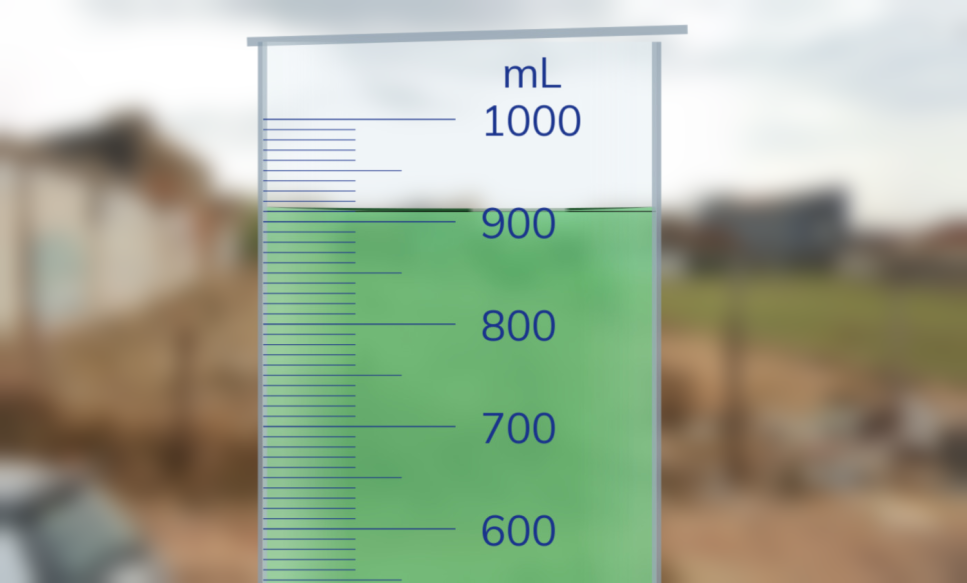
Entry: 910; mL
